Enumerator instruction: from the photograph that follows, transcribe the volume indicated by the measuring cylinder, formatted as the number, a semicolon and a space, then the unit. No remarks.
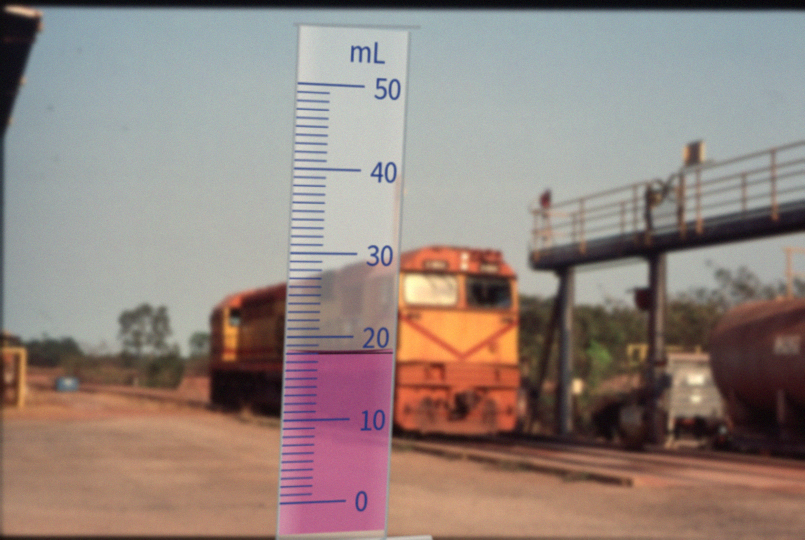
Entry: 18; mL
